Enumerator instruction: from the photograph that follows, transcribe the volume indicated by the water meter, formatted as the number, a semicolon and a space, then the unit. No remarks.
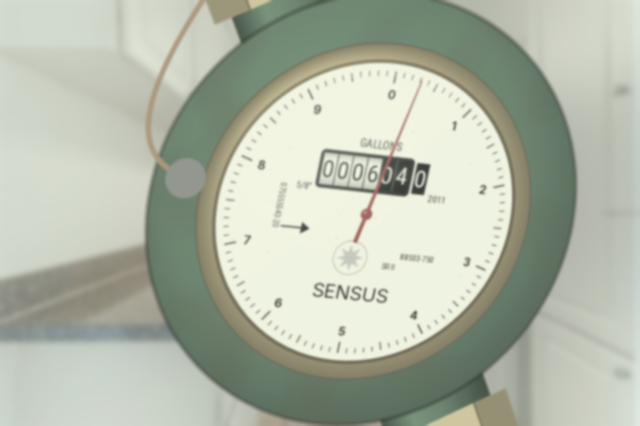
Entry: 6040.3; gal
